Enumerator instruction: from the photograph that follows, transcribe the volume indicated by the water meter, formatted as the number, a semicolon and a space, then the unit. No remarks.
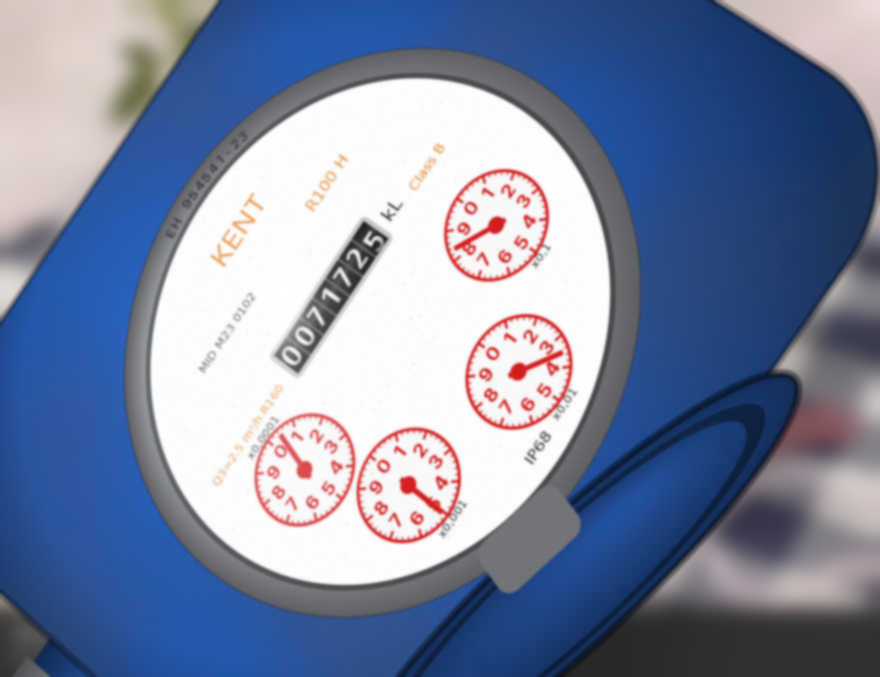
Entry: 71724.8350; kL
